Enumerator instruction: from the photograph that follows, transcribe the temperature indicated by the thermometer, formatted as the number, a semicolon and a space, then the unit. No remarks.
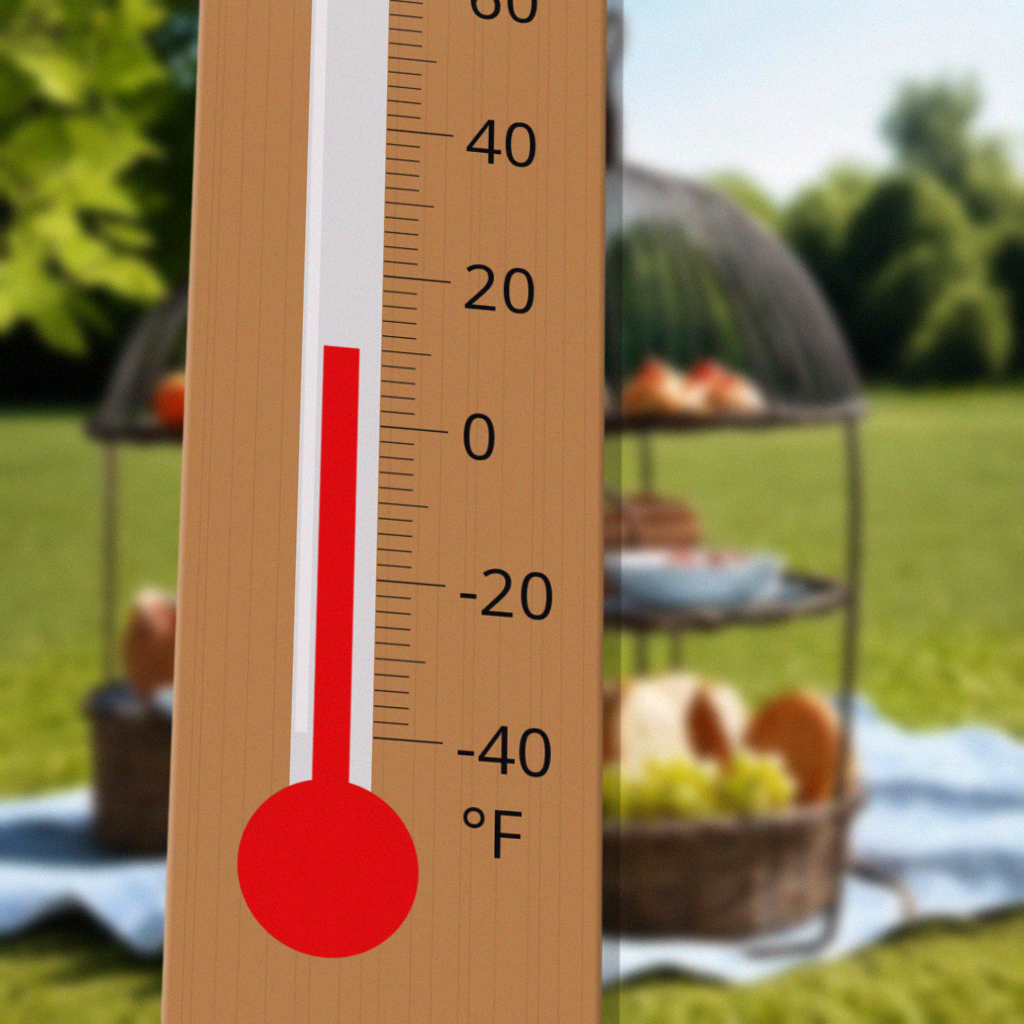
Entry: 10; °F
